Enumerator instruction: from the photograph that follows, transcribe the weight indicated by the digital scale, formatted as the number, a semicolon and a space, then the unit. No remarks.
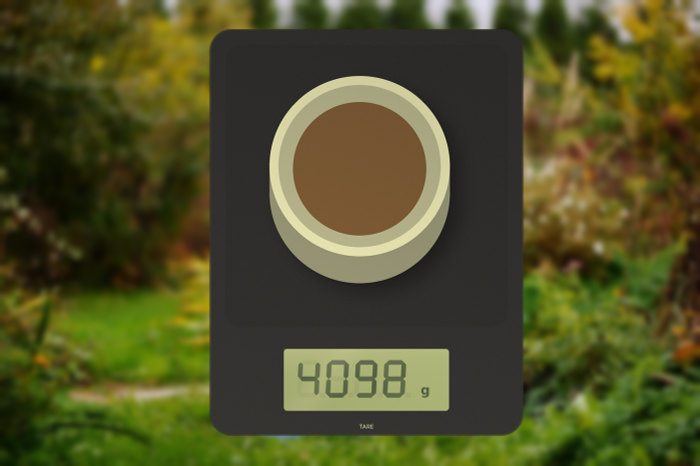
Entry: 4098; g
